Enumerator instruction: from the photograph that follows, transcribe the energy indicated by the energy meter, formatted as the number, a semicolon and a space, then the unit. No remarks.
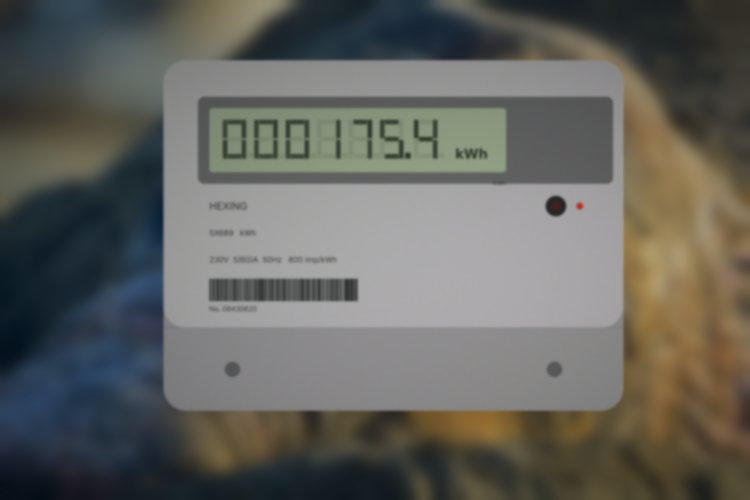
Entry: 175.4; kWh
